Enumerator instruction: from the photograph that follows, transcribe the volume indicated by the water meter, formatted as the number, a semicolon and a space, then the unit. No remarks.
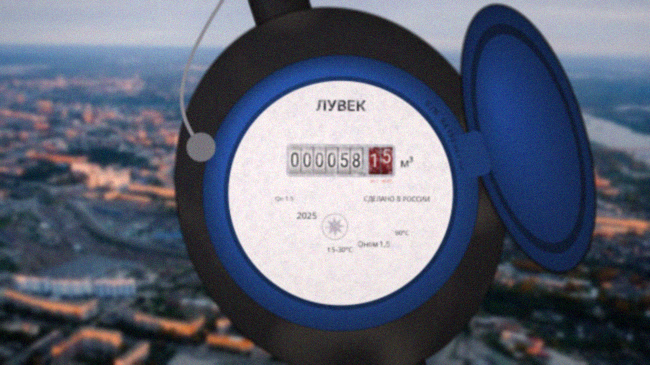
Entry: 58.15; m³
